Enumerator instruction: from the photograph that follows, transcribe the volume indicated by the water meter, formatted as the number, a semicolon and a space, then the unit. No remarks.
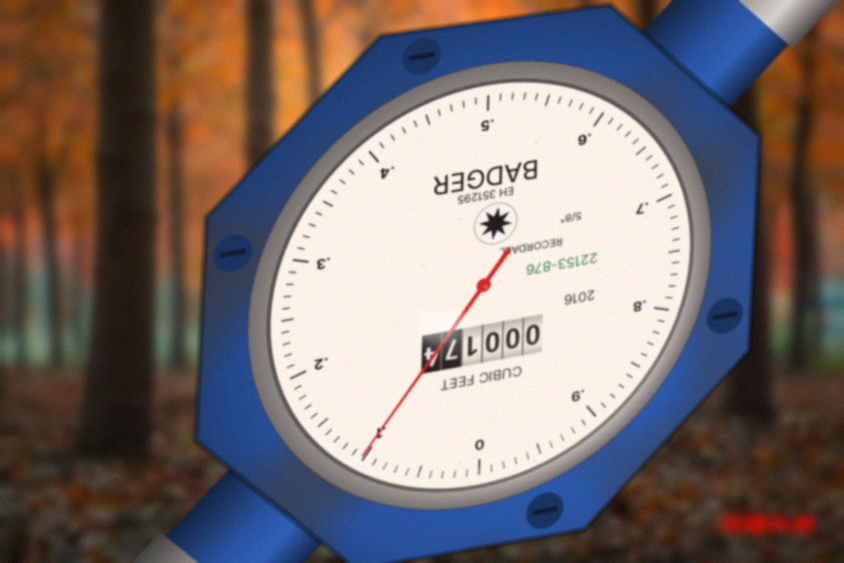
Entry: 174.10; ft³
